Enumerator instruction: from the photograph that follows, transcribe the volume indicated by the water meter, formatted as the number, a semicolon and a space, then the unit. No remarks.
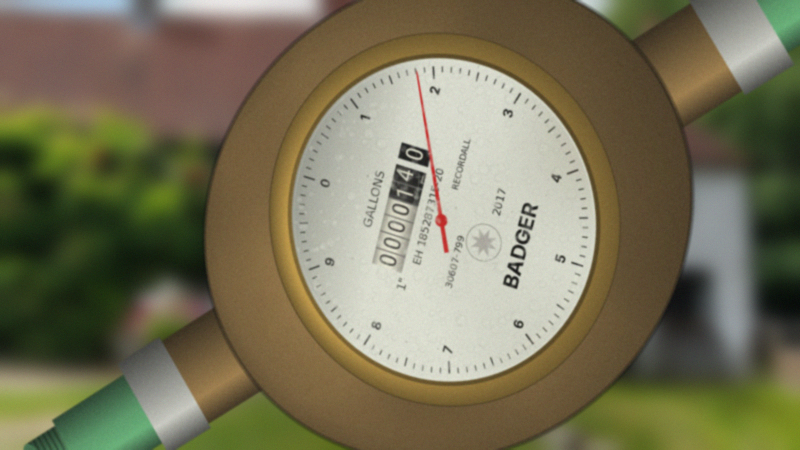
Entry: 141.8; gal
